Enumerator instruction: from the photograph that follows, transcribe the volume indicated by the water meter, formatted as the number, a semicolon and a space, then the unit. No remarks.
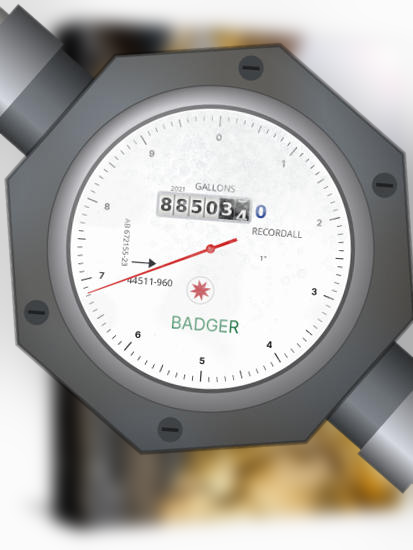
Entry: 8850336.8; gal
